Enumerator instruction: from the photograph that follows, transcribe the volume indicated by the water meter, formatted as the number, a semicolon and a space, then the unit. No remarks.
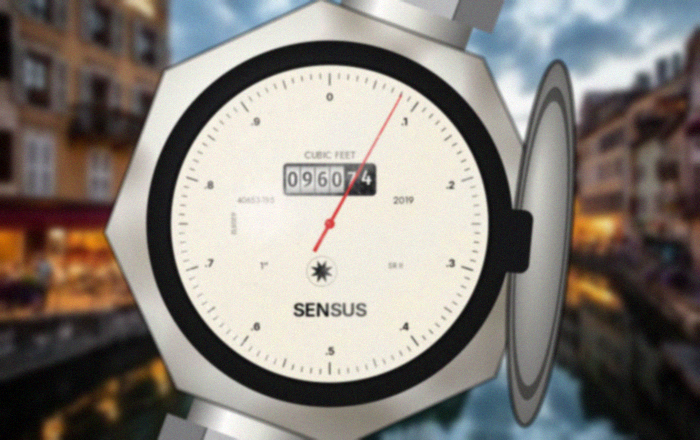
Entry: 96074.08; ft³
